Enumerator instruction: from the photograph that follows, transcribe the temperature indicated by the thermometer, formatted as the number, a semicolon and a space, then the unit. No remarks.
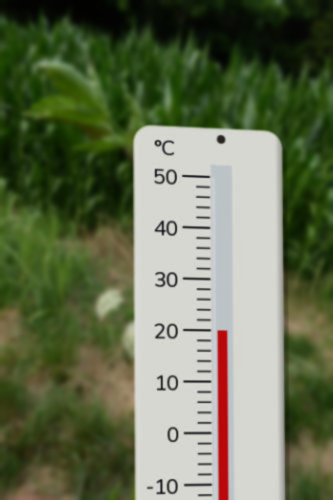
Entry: 20; °C
